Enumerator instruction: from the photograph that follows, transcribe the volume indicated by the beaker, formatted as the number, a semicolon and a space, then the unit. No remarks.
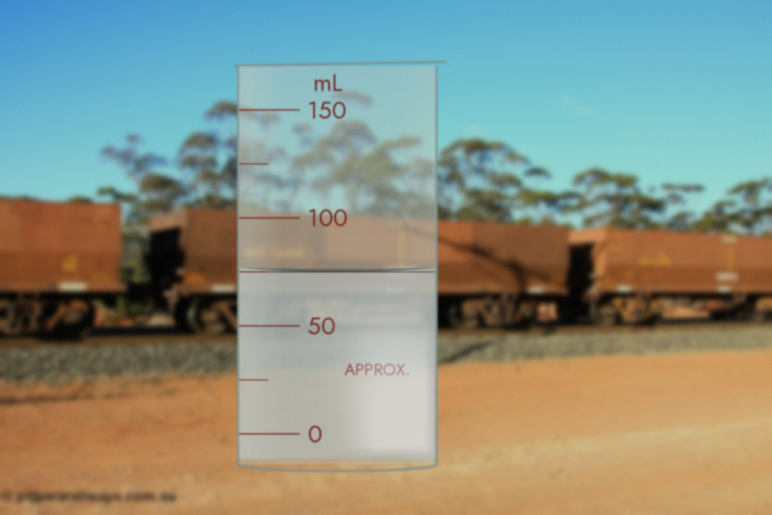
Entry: 75; mL
